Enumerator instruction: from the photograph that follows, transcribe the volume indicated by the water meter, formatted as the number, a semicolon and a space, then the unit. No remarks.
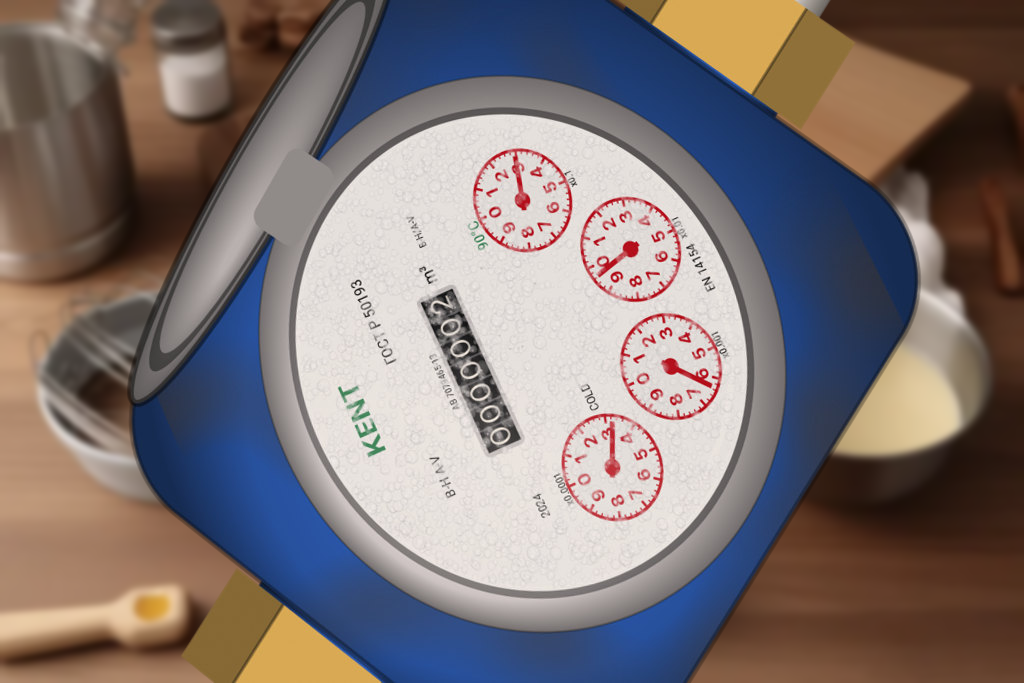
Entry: 2.2963; m³
